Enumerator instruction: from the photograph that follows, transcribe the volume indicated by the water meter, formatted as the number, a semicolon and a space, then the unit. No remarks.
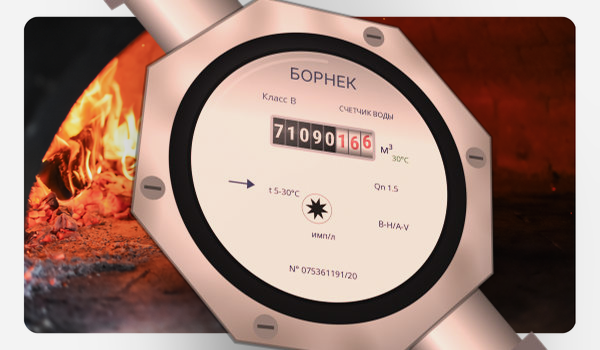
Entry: 71090.166; m³
